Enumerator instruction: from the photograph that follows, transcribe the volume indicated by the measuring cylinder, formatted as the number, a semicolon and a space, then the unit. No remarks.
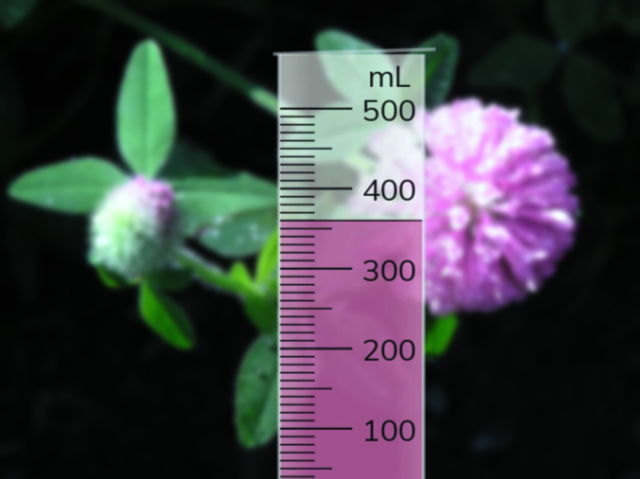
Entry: 360; mL
